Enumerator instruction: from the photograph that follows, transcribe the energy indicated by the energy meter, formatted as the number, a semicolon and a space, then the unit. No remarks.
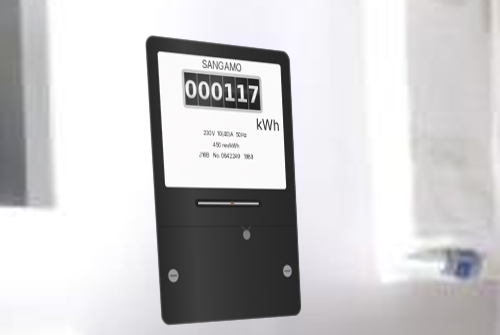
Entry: 117; kWh
